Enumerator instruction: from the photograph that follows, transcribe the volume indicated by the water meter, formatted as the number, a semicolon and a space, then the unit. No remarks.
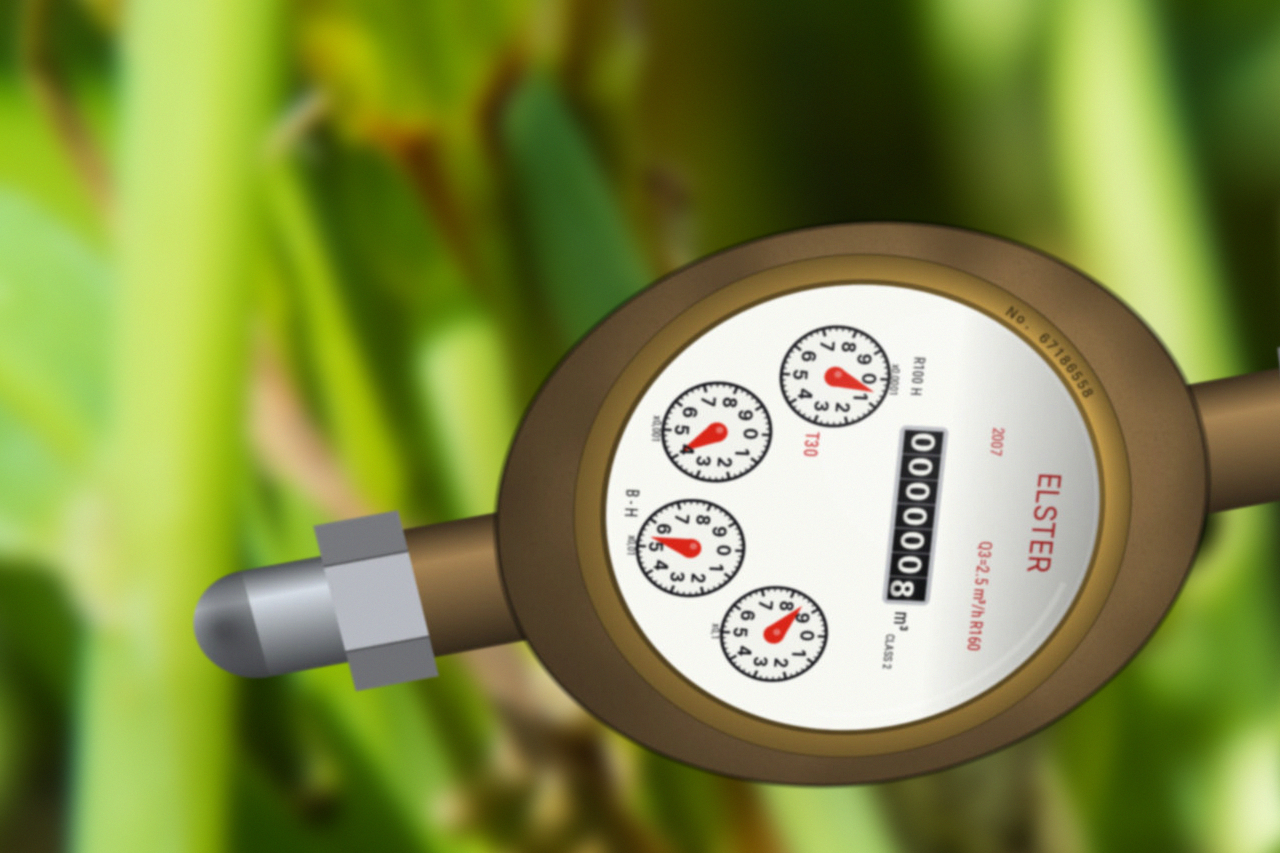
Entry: 7.8540; m³
